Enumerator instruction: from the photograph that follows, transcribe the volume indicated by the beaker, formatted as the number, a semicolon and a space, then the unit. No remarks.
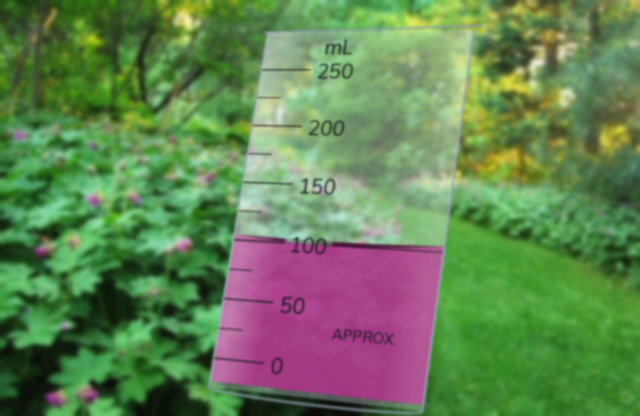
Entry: 100; mL
